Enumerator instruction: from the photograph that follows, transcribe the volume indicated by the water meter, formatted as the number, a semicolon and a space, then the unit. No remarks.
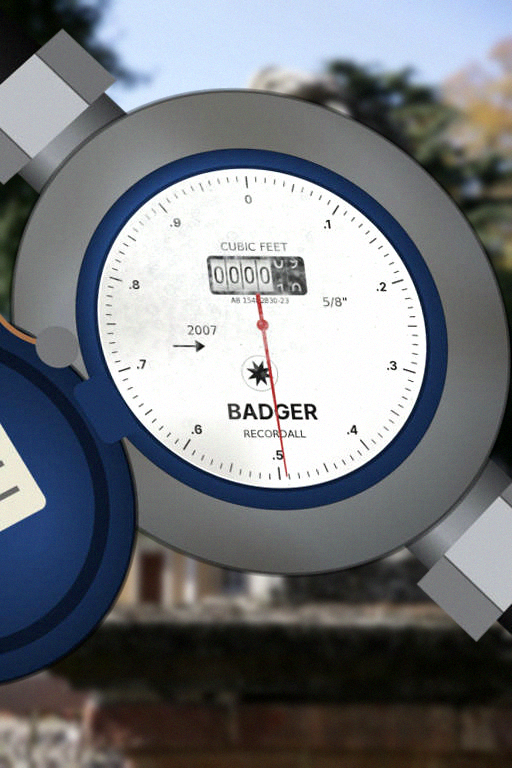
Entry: 9.49; ft³
